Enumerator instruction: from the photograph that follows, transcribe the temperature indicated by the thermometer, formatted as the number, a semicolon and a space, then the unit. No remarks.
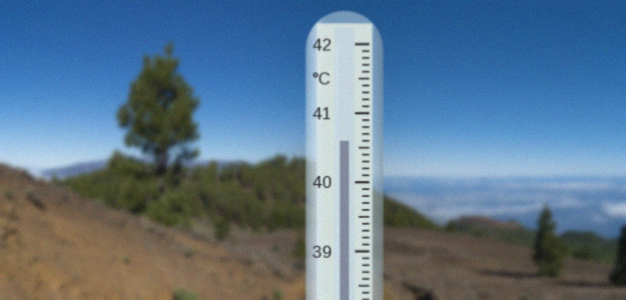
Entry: 40.6; °C
